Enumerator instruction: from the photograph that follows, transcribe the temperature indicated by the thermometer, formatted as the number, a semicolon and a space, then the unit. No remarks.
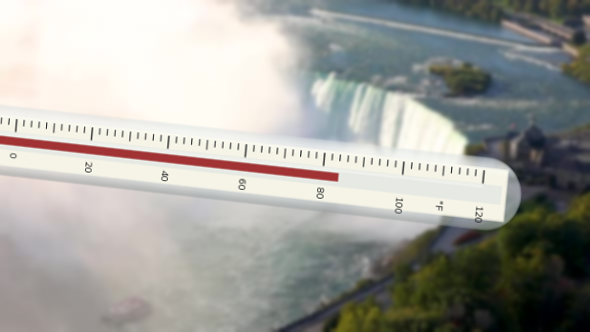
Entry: 84; °F
